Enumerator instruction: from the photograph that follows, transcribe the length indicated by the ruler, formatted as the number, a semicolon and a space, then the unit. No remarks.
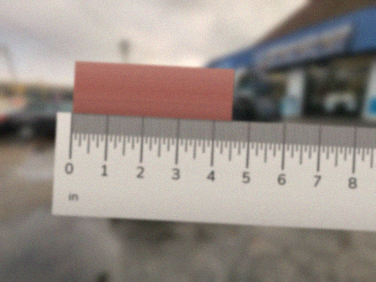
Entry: 4.5; in
